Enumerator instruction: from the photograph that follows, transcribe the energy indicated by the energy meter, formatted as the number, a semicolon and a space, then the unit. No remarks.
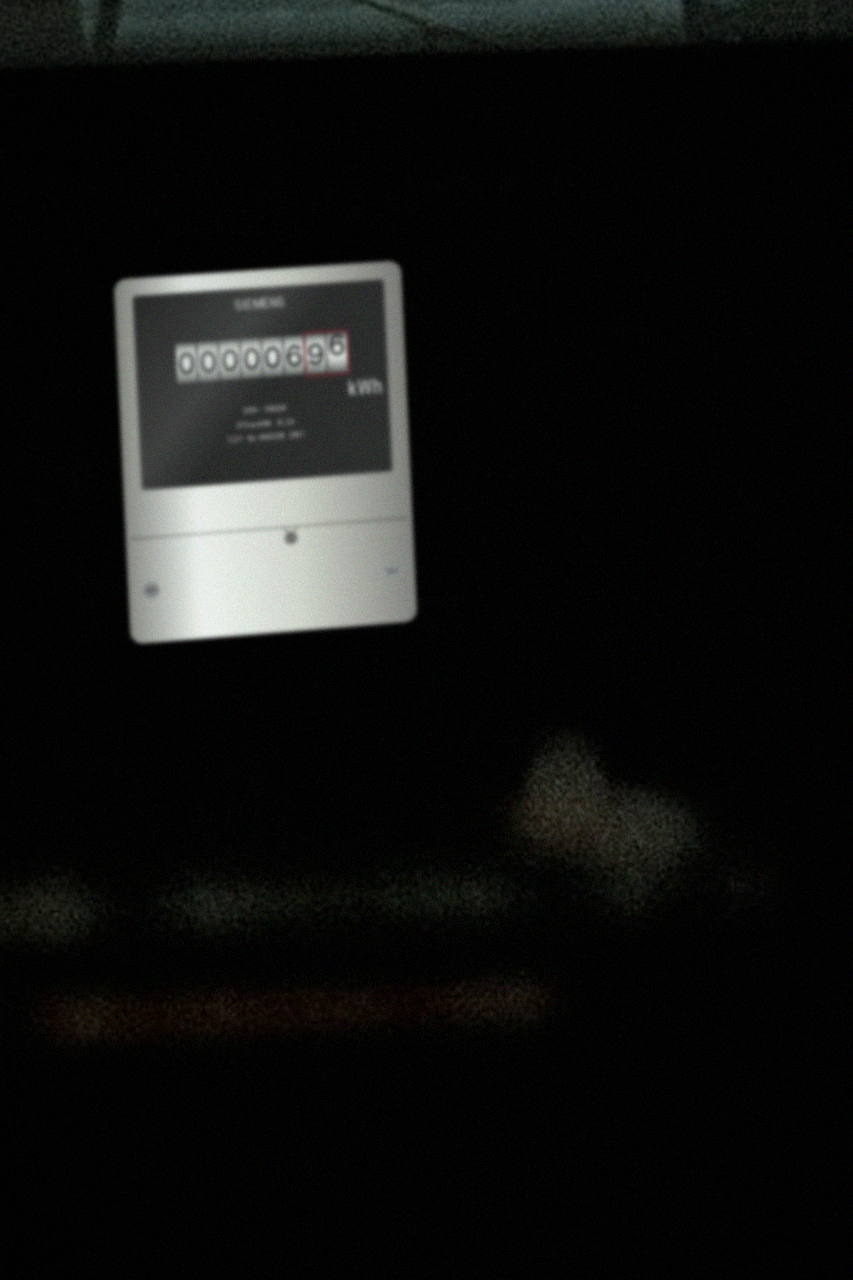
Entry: 6.96; kWh
